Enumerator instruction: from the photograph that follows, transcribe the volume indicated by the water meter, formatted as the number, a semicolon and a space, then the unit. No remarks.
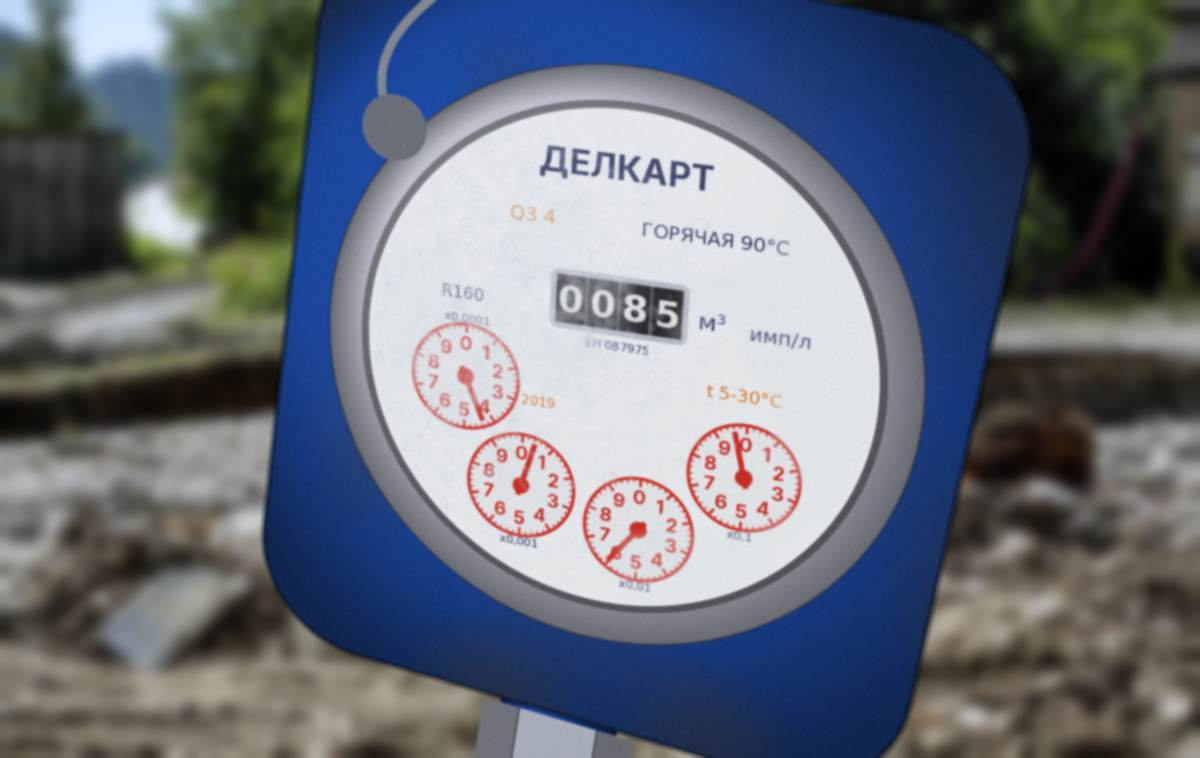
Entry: 84.9604; m³
